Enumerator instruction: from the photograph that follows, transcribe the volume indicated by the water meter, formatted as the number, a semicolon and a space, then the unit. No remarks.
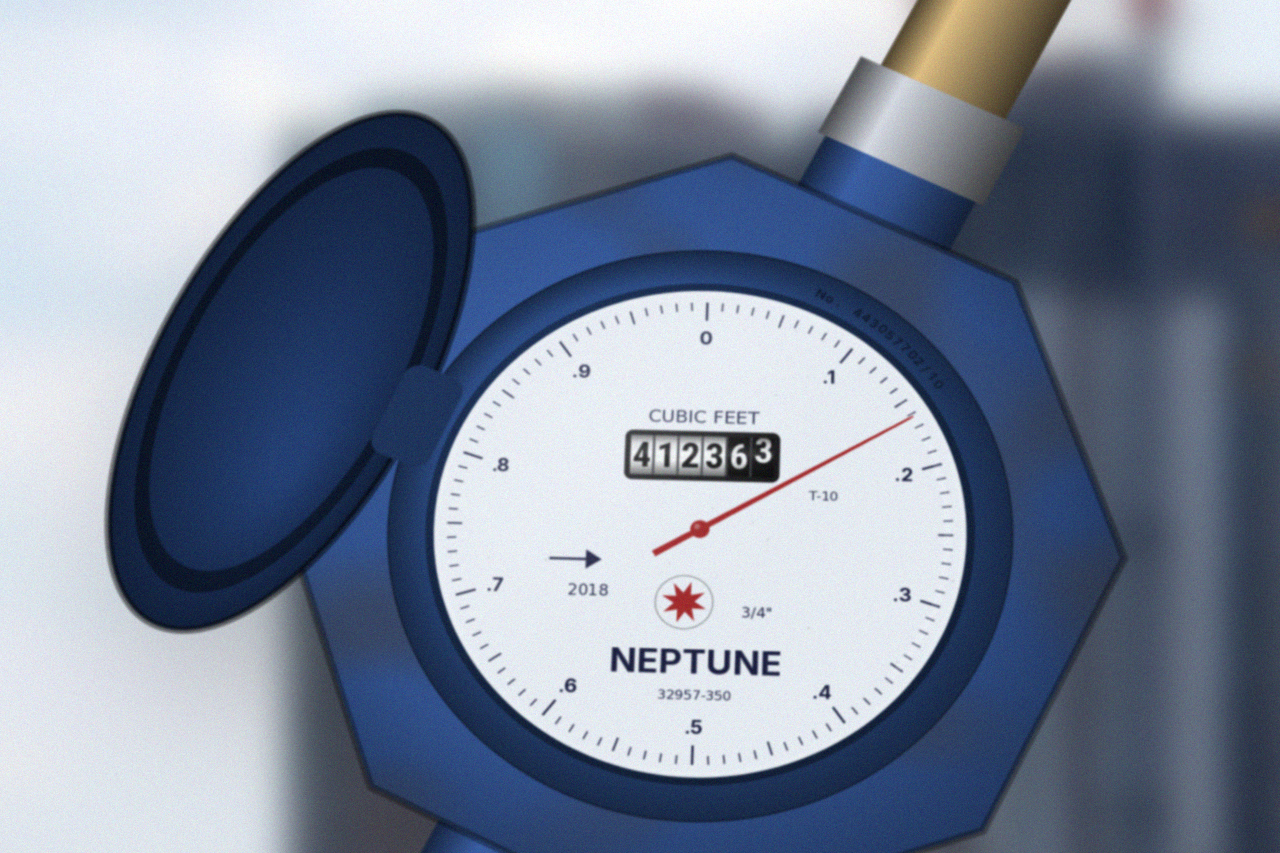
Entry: 412363.16; ft³
